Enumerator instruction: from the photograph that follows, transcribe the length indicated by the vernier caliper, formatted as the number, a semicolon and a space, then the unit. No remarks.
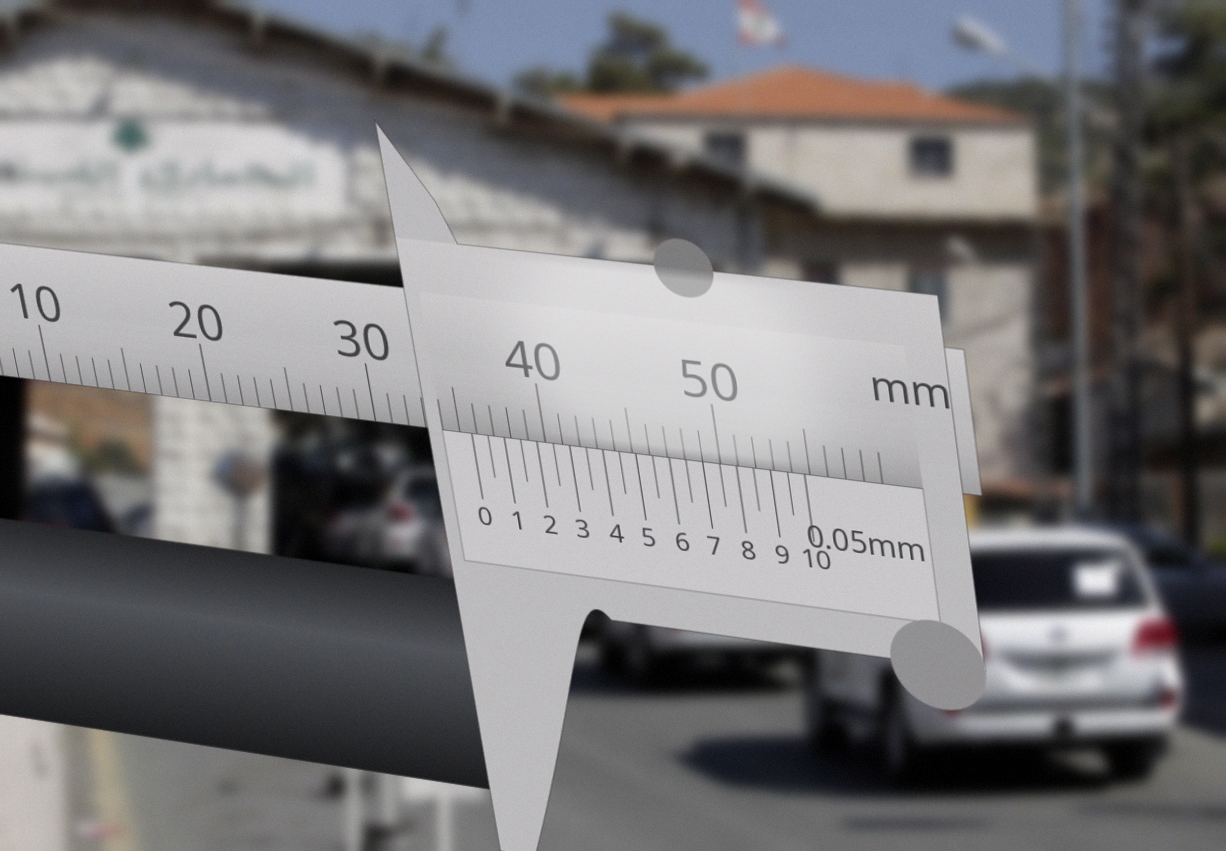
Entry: 35.7; mm
